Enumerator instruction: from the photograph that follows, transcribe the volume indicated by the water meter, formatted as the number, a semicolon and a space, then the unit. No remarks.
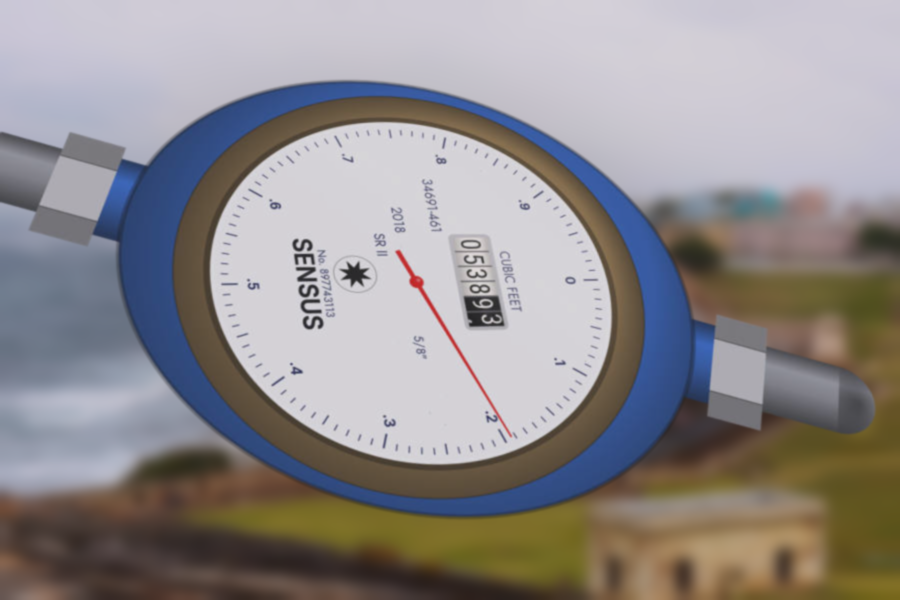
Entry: 53893.19; ft³
